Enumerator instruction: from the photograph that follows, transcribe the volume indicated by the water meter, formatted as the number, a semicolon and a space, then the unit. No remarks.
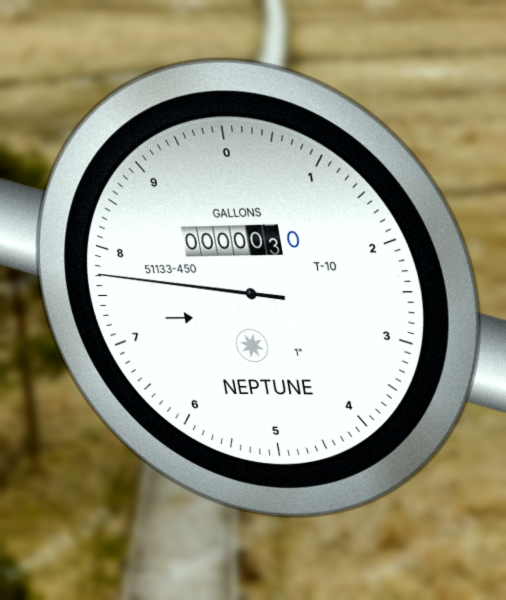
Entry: 27.7; gal
